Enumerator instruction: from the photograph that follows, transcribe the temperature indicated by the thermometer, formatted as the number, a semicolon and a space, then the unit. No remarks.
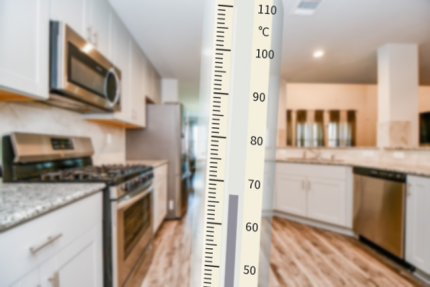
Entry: 67; °C
